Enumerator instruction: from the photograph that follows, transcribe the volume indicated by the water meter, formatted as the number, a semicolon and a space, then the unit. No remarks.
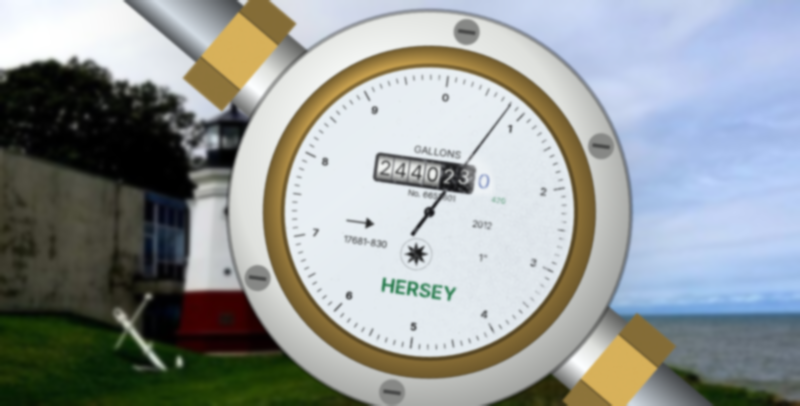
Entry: 2440230.8; gal
